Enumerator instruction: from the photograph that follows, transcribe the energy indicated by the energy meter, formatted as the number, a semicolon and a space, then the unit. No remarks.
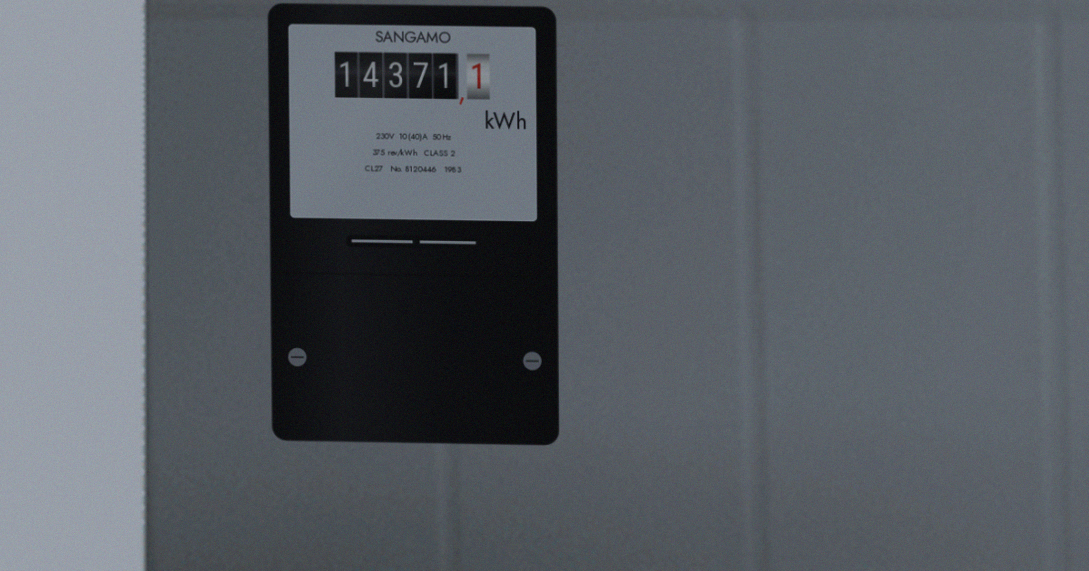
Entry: 14371.1; kWh
